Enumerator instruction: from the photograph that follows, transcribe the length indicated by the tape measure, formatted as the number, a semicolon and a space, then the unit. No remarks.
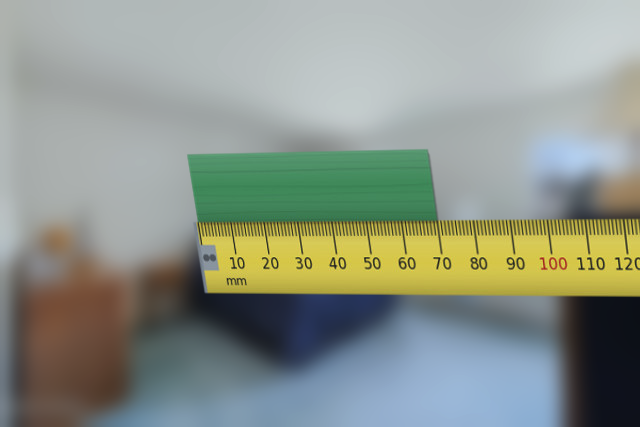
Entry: 70; mm
